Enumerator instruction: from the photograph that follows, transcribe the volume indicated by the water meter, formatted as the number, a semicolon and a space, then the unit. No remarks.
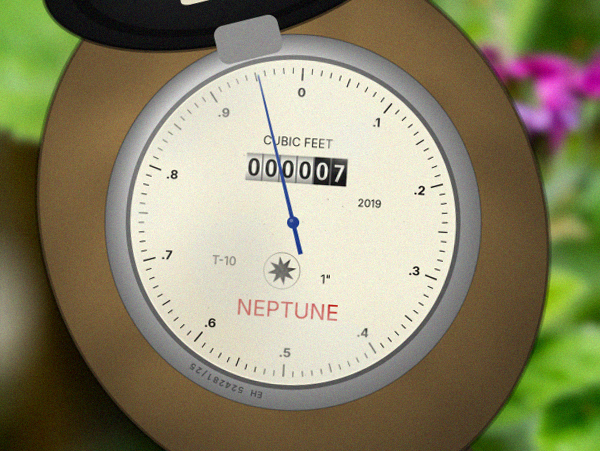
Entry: 6.95; ft³
